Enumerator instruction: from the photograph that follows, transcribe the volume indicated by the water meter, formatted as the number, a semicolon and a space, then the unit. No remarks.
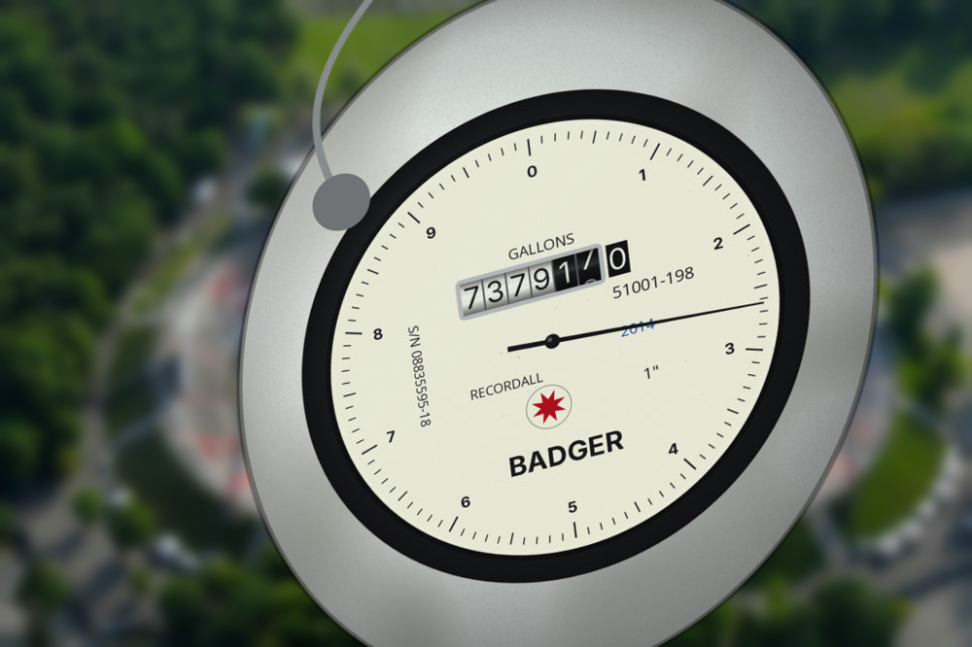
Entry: 7379172.6; gal
